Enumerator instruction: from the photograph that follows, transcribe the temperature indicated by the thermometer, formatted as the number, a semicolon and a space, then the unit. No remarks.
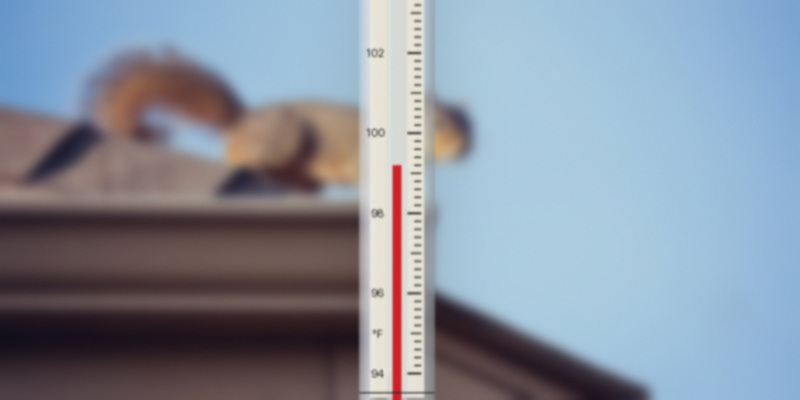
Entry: 99.2; °F
